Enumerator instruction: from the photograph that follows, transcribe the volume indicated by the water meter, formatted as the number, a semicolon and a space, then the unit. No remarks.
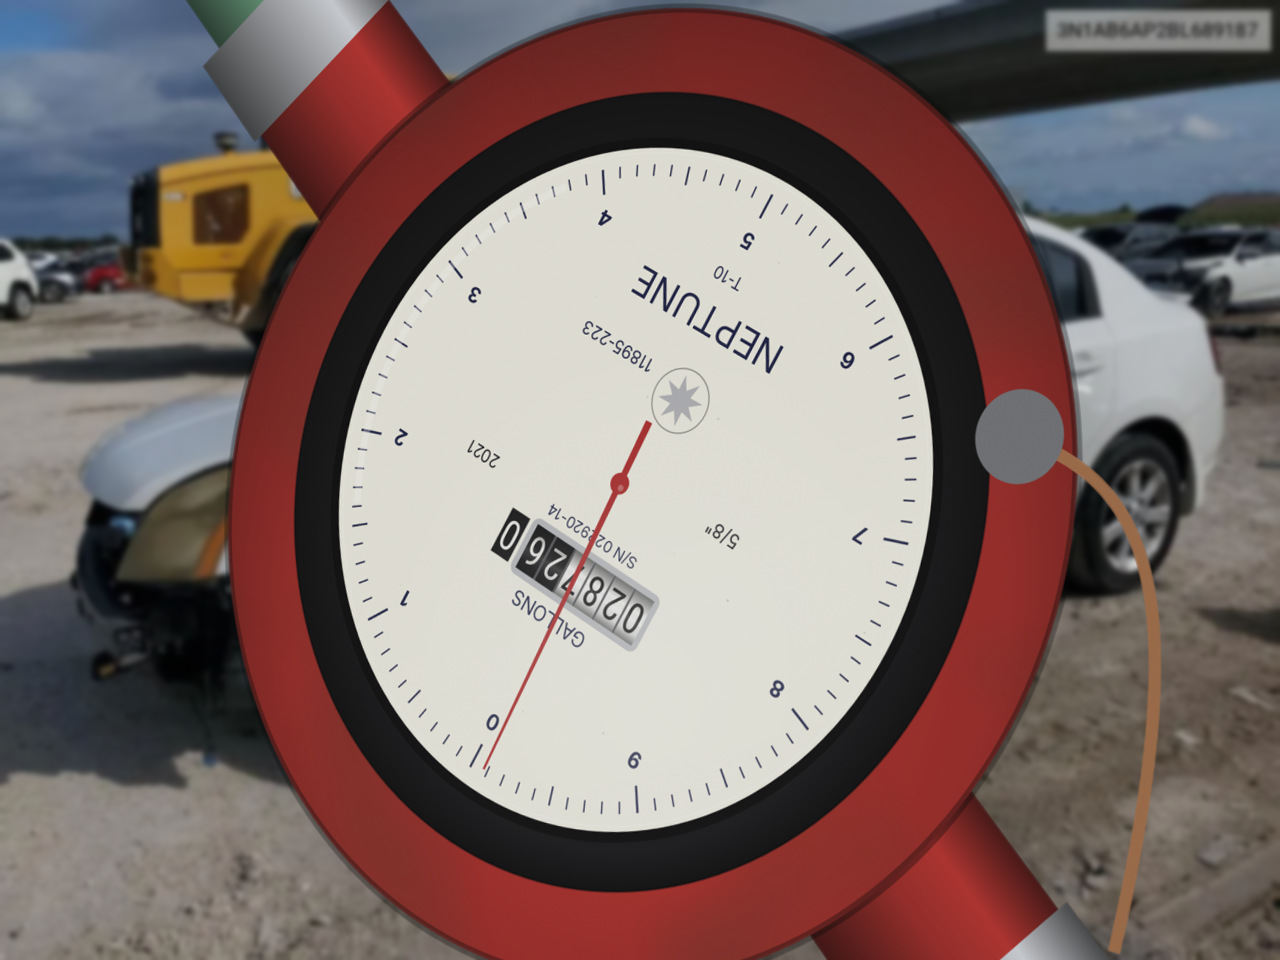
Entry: 287259.9; gal
